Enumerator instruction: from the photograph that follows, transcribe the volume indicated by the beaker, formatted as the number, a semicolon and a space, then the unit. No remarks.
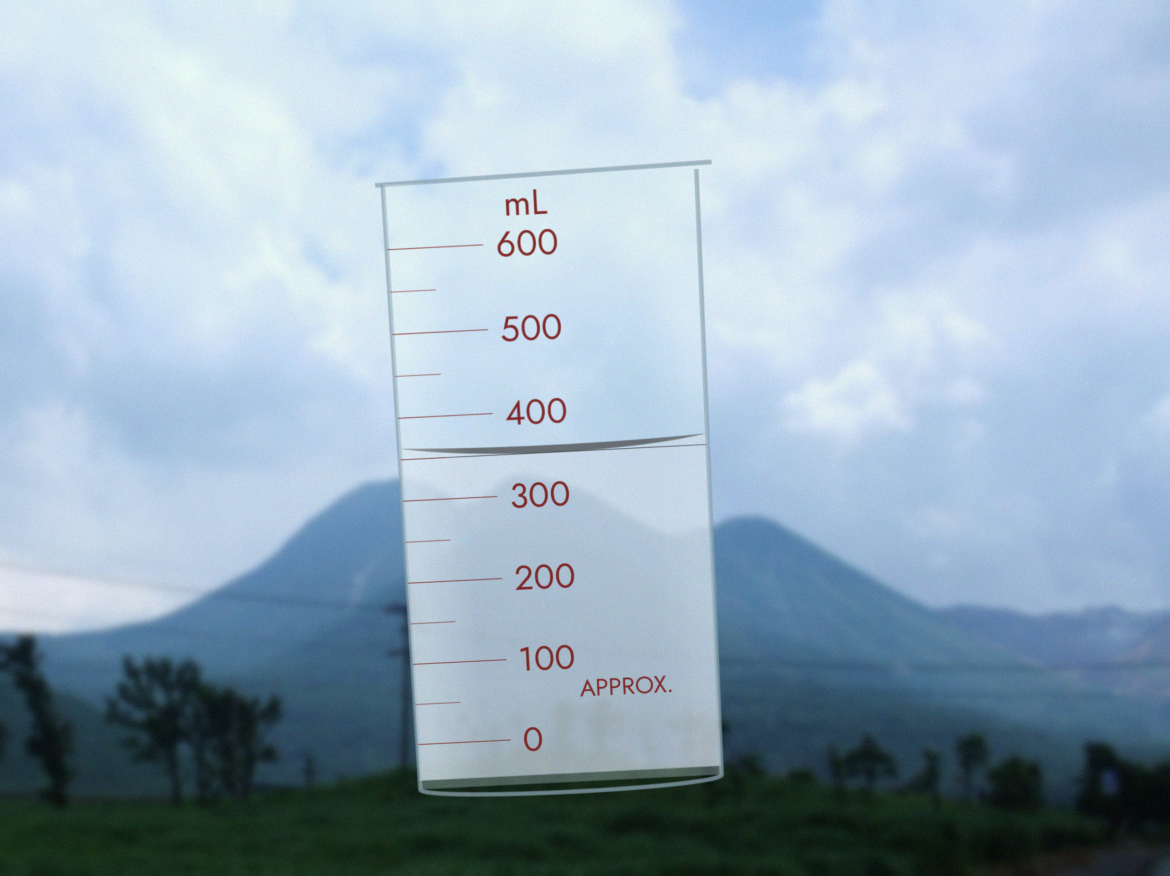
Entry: 350; mL
